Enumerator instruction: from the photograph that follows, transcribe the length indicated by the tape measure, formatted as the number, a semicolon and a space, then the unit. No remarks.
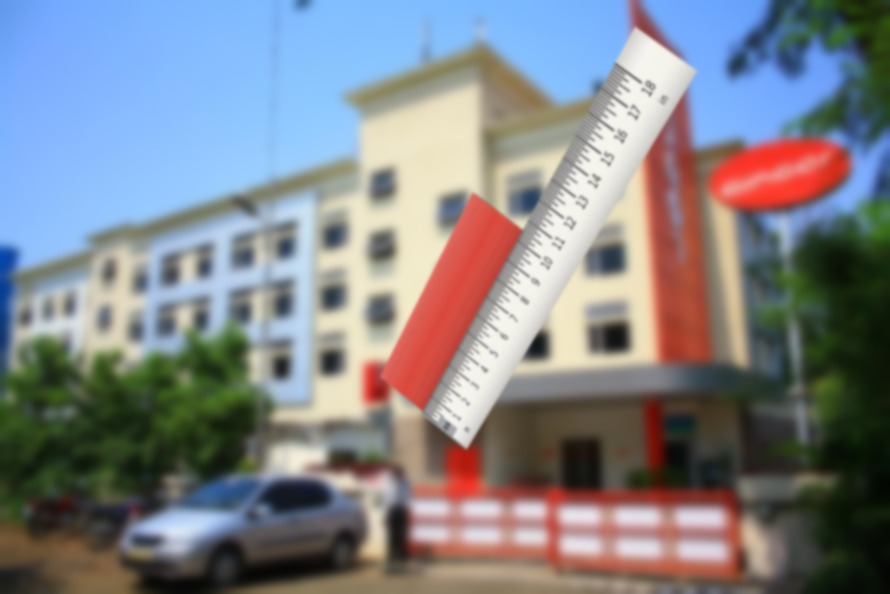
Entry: 10.5; in
